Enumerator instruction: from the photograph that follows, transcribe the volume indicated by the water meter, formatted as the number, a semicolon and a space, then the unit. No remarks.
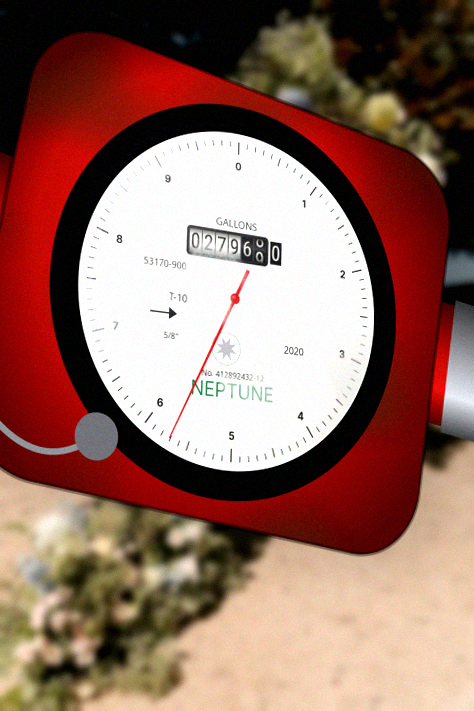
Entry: 279685.7; gal
